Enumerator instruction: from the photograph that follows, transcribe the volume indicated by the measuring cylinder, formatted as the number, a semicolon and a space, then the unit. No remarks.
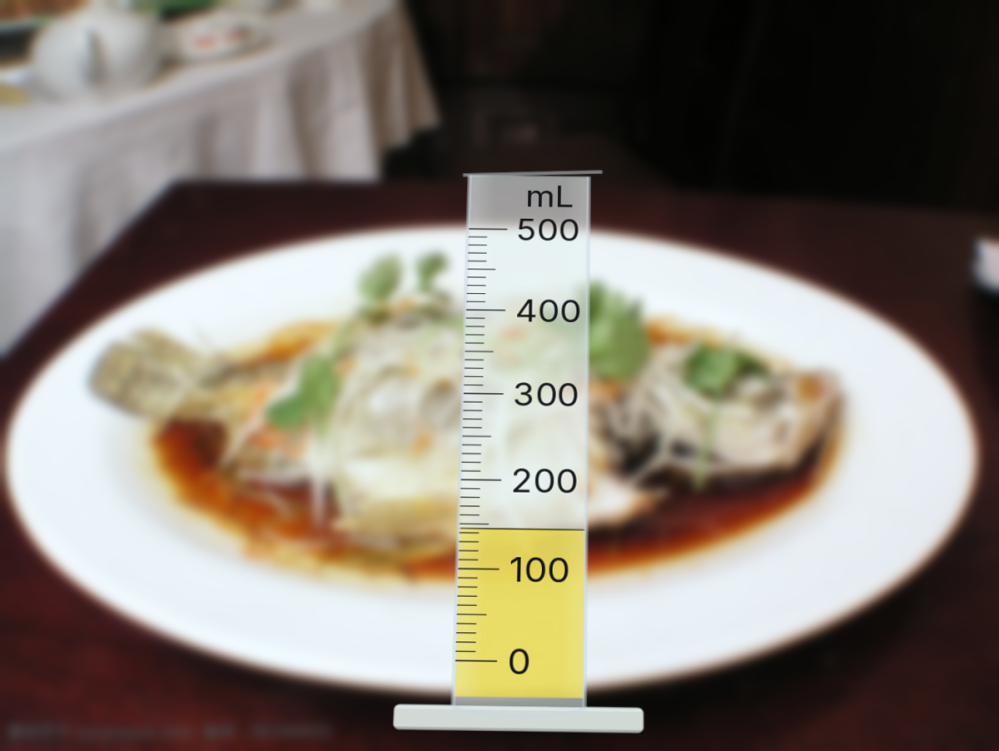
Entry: 145; mL
